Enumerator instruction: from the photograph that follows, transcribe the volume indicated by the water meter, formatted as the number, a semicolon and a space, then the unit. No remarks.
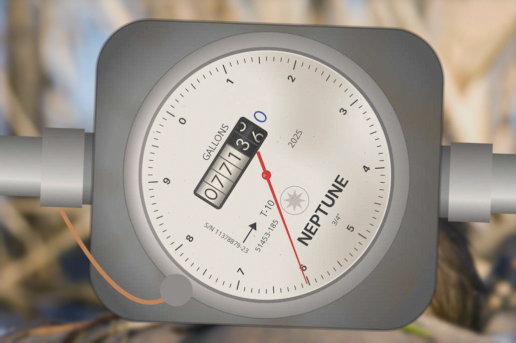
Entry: 771356.0; gal
